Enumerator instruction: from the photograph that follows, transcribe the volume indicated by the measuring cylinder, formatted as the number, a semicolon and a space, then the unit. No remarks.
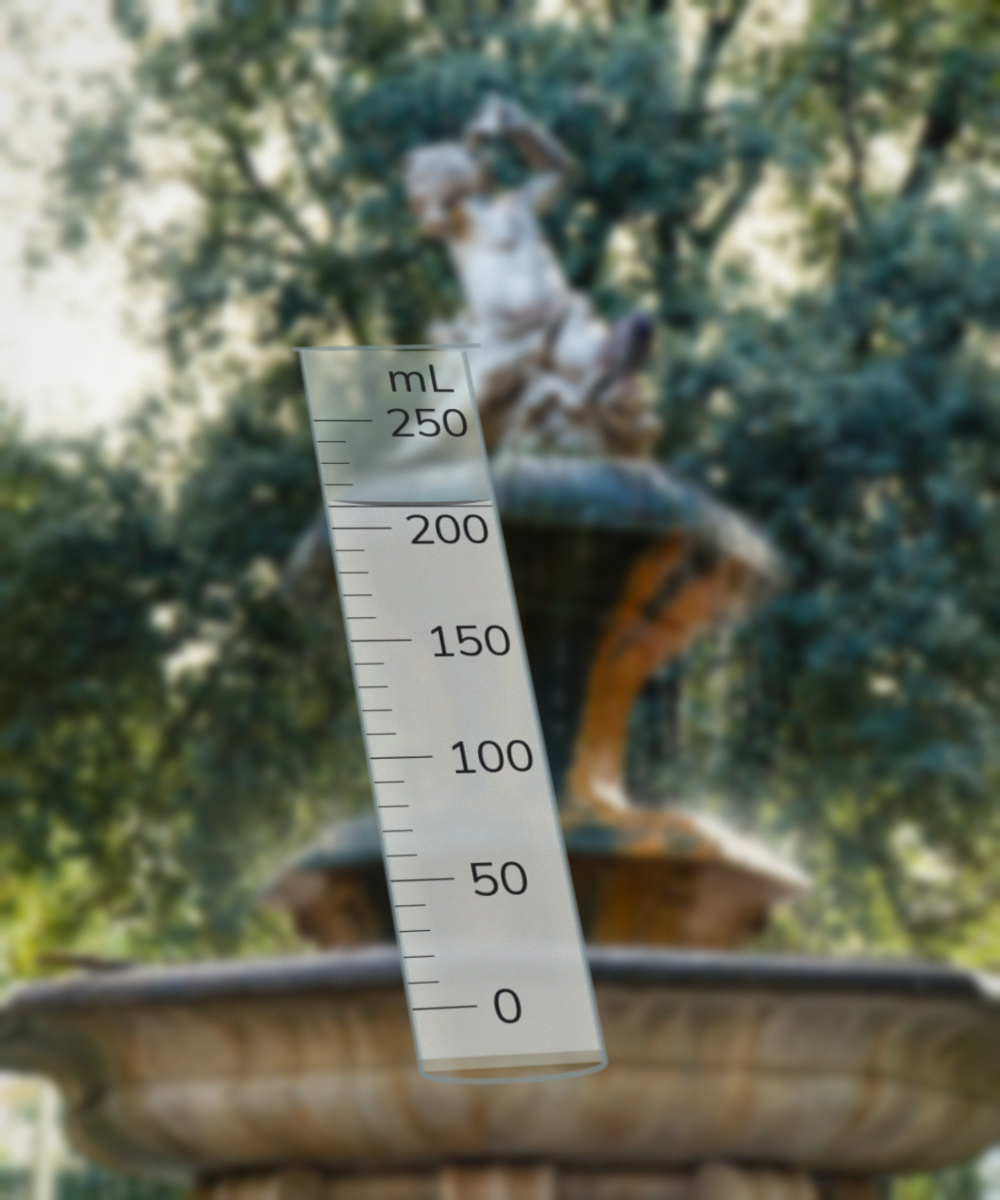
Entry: 210; mL
